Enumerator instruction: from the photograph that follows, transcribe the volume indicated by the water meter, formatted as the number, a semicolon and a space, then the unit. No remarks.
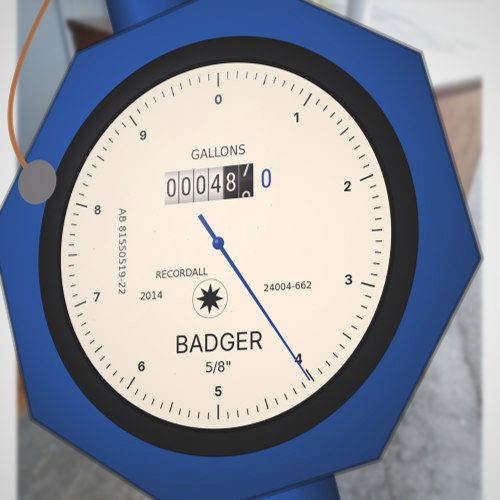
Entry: 4874.0; gal
